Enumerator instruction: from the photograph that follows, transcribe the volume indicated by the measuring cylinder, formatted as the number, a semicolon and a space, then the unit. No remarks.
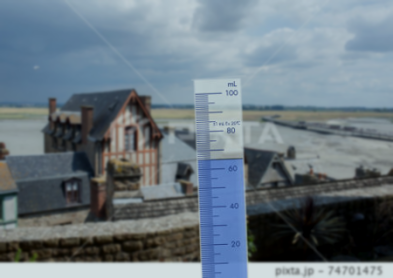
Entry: 65; mL
